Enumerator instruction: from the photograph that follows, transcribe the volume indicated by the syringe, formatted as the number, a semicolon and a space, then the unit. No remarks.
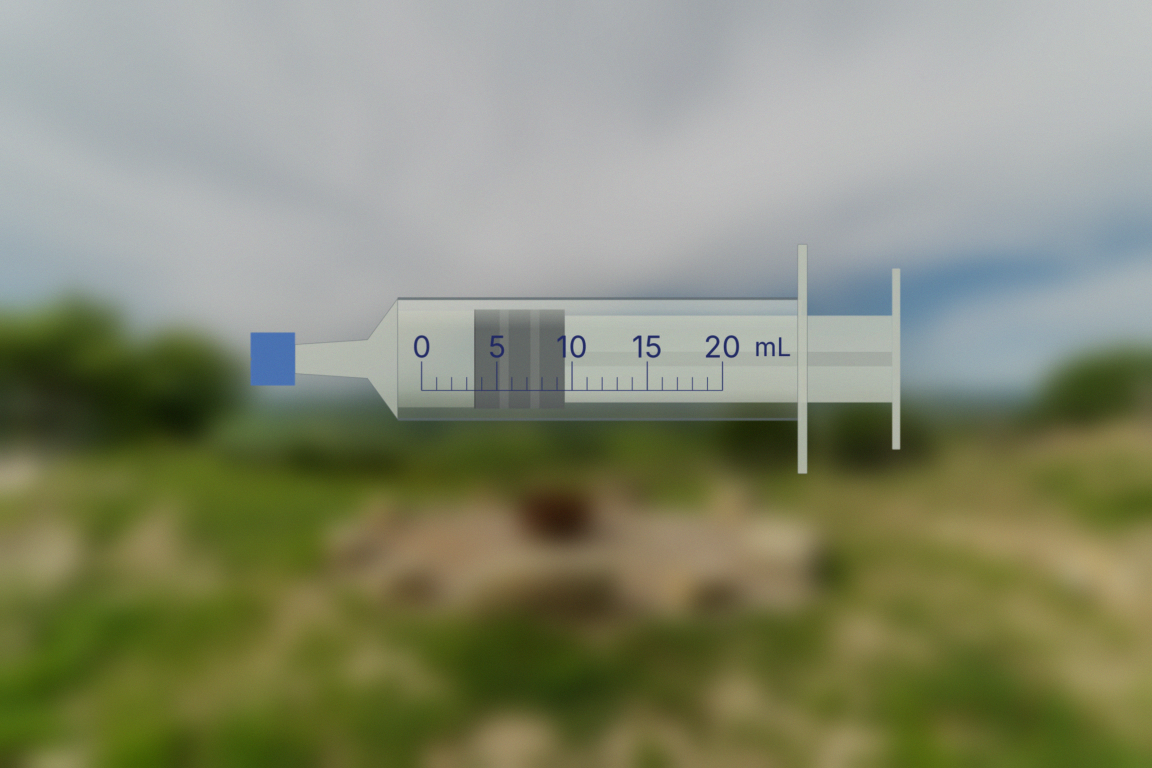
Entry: 3.5; mL
